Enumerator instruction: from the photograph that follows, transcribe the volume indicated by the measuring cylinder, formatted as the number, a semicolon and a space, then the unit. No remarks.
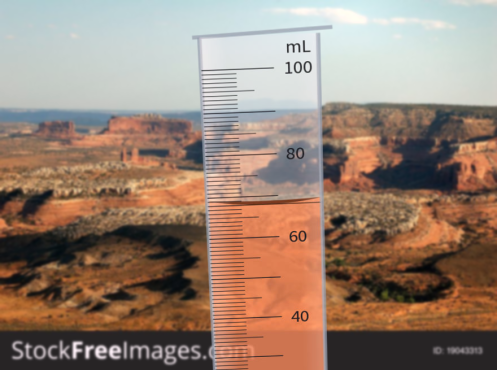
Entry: 68; mL
